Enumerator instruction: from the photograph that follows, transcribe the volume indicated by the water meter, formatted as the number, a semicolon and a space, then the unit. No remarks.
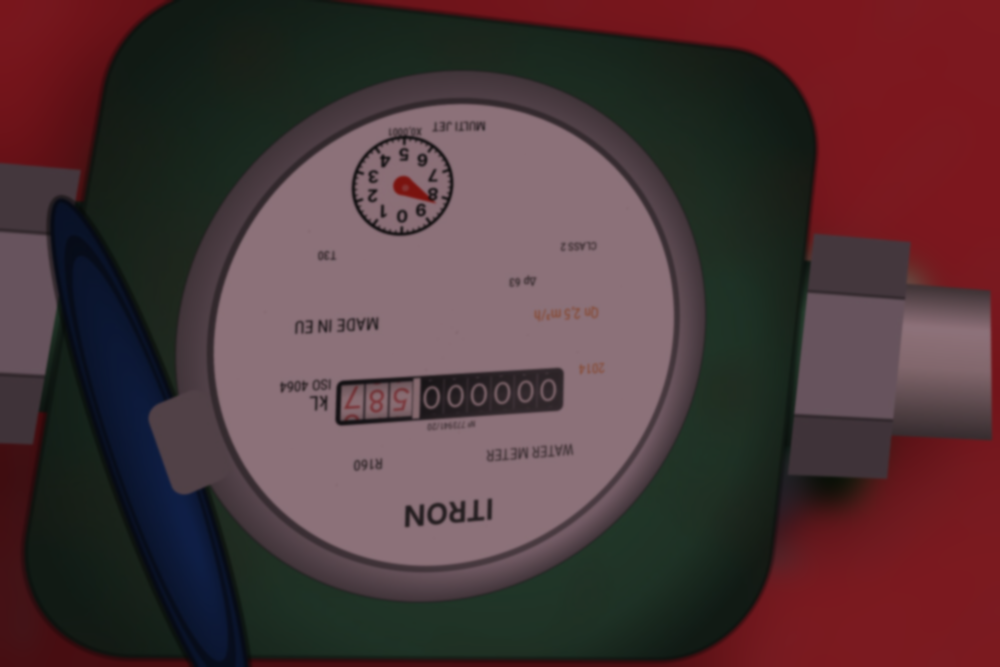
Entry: 0.5868; kL
